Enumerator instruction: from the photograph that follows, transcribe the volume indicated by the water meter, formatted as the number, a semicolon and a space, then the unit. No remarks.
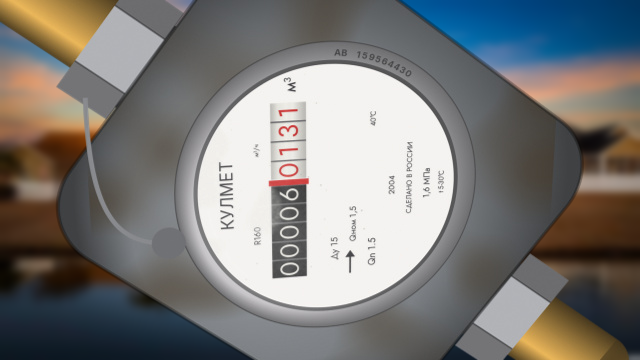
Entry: 6.0131; m³
